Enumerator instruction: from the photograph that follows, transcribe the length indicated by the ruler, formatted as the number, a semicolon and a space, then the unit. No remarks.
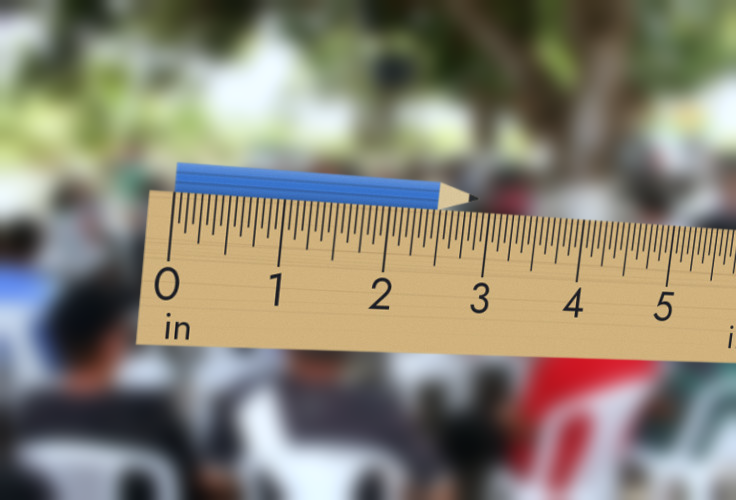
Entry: 2.875; in
